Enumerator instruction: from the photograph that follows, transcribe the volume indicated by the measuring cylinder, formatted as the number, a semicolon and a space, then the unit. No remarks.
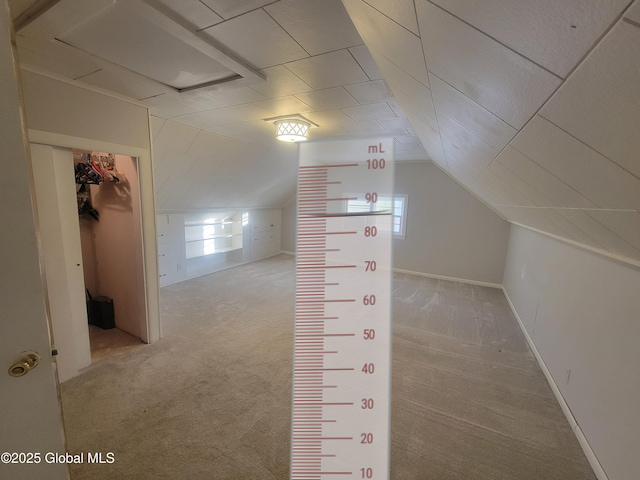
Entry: 85; mL
